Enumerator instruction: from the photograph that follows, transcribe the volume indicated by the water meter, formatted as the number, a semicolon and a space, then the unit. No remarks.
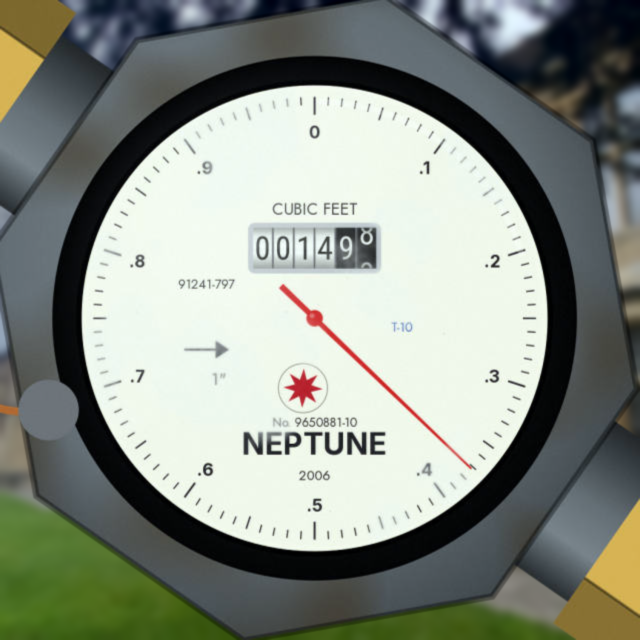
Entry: 1498.37; ft³
